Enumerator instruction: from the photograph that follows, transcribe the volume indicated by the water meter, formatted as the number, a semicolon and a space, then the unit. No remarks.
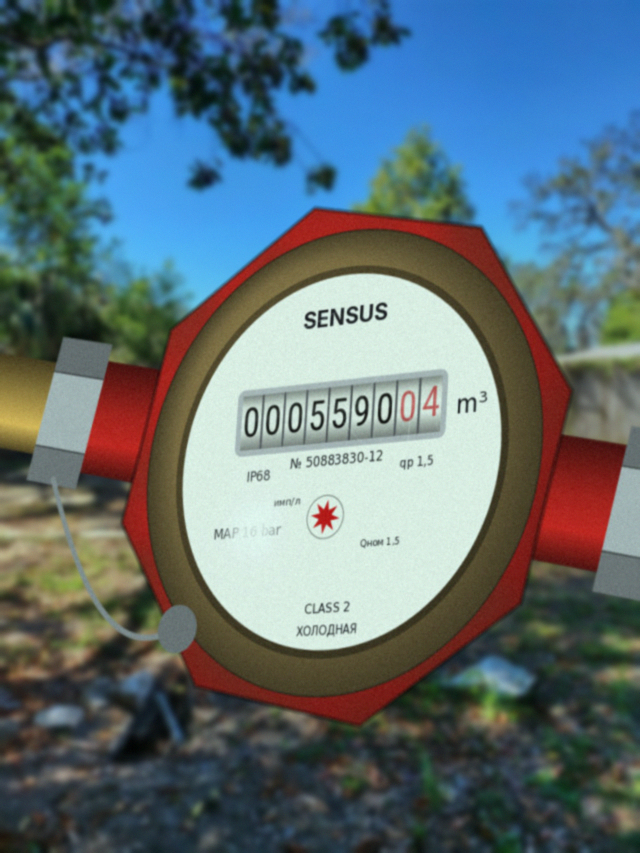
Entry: 5590.04; m³
